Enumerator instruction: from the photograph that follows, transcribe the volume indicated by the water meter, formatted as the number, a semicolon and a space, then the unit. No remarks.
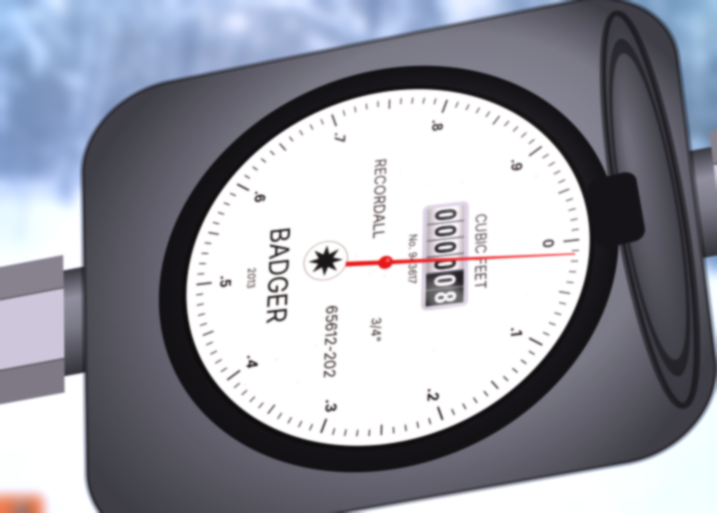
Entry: 8.01; ft³
